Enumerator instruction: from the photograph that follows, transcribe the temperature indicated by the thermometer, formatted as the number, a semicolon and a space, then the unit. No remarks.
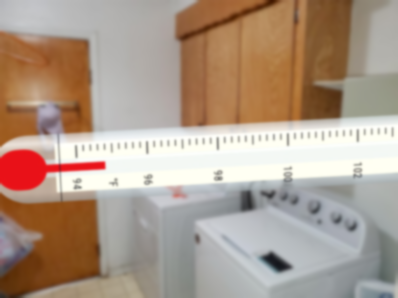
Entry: 94.8; °F
